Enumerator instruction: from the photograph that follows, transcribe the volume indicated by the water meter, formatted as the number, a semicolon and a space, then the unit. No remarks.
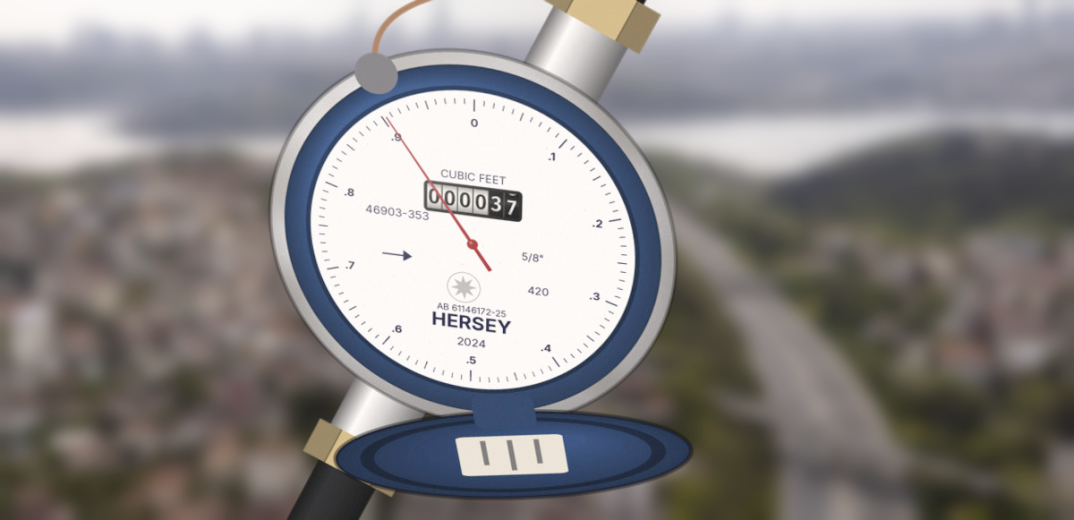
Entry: 36.90; ft³
